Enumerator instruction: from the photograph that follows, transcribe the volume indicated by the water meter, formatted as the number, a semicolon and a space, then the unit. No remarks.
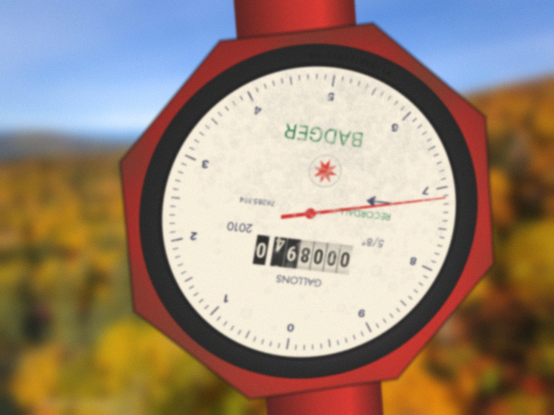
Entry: 8937.1; gal
